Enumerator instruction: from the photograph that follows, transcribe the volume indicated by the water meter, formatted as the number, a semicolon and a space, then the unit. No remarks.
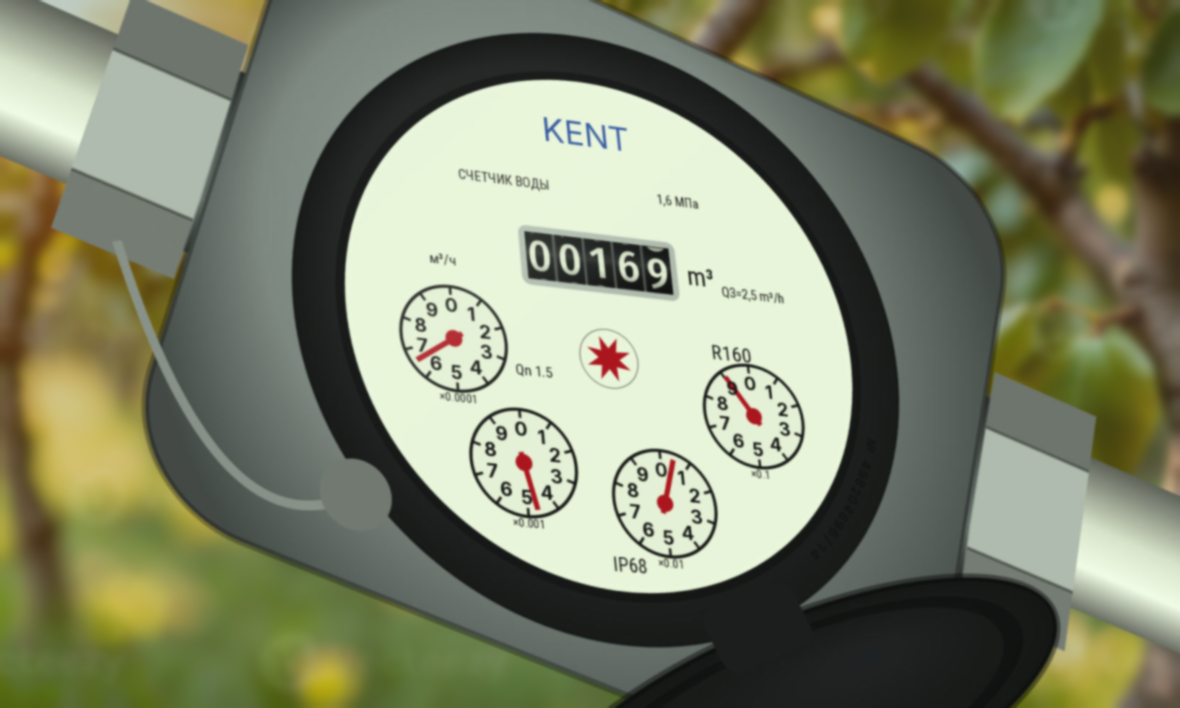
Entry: 168.9046; m³
